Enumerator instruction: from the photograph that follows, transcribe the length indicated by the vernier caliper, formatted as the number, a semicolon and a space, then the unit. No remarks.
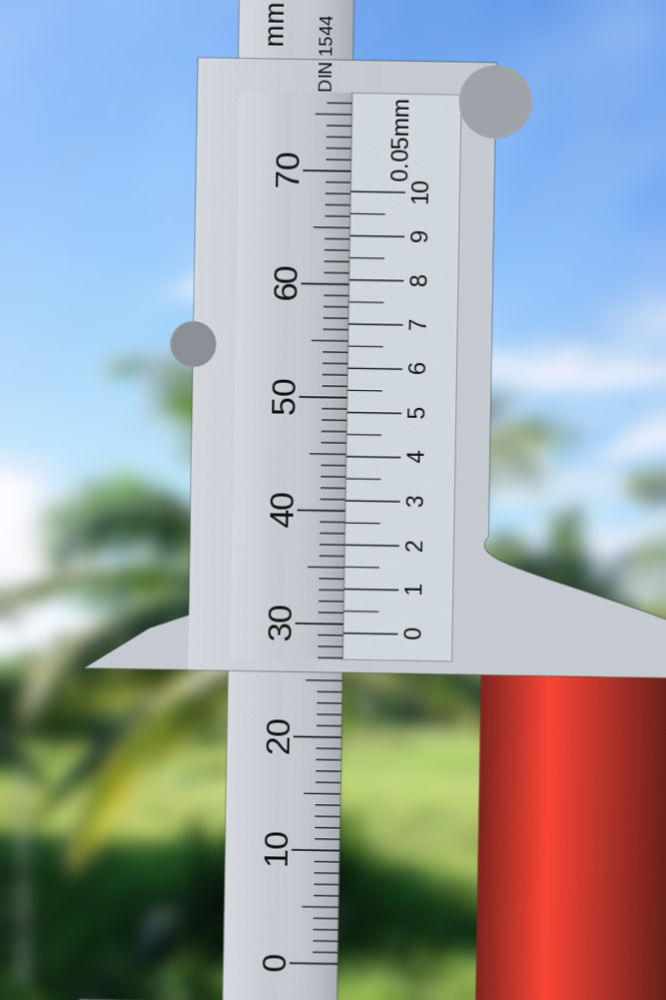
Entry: 29.2; mm
